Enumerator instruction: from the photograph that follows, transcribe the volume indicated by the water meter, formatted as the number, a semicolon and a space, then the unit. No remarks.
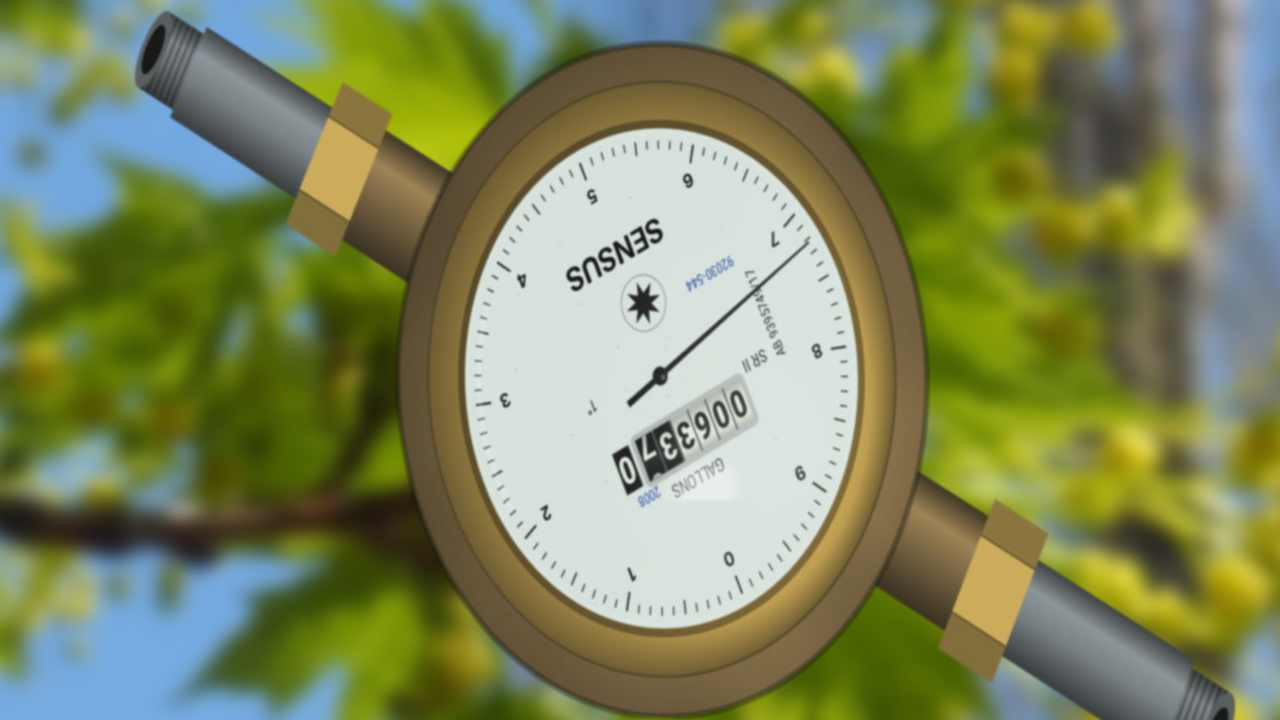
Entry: 63367.2; gal
